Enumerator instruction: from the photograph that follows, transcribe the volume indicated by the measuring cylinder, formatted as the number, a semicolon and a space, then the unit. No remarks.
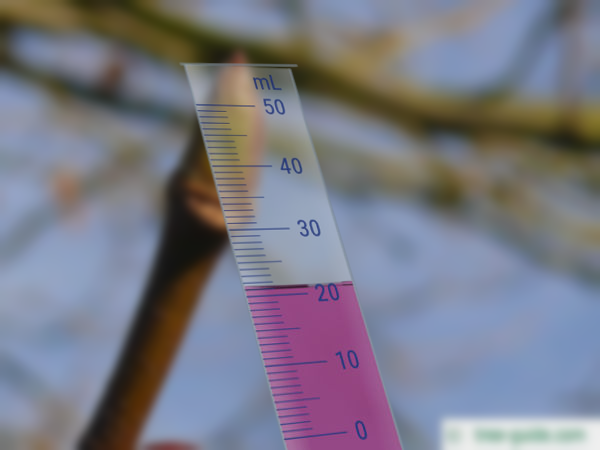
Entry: 21; mL
